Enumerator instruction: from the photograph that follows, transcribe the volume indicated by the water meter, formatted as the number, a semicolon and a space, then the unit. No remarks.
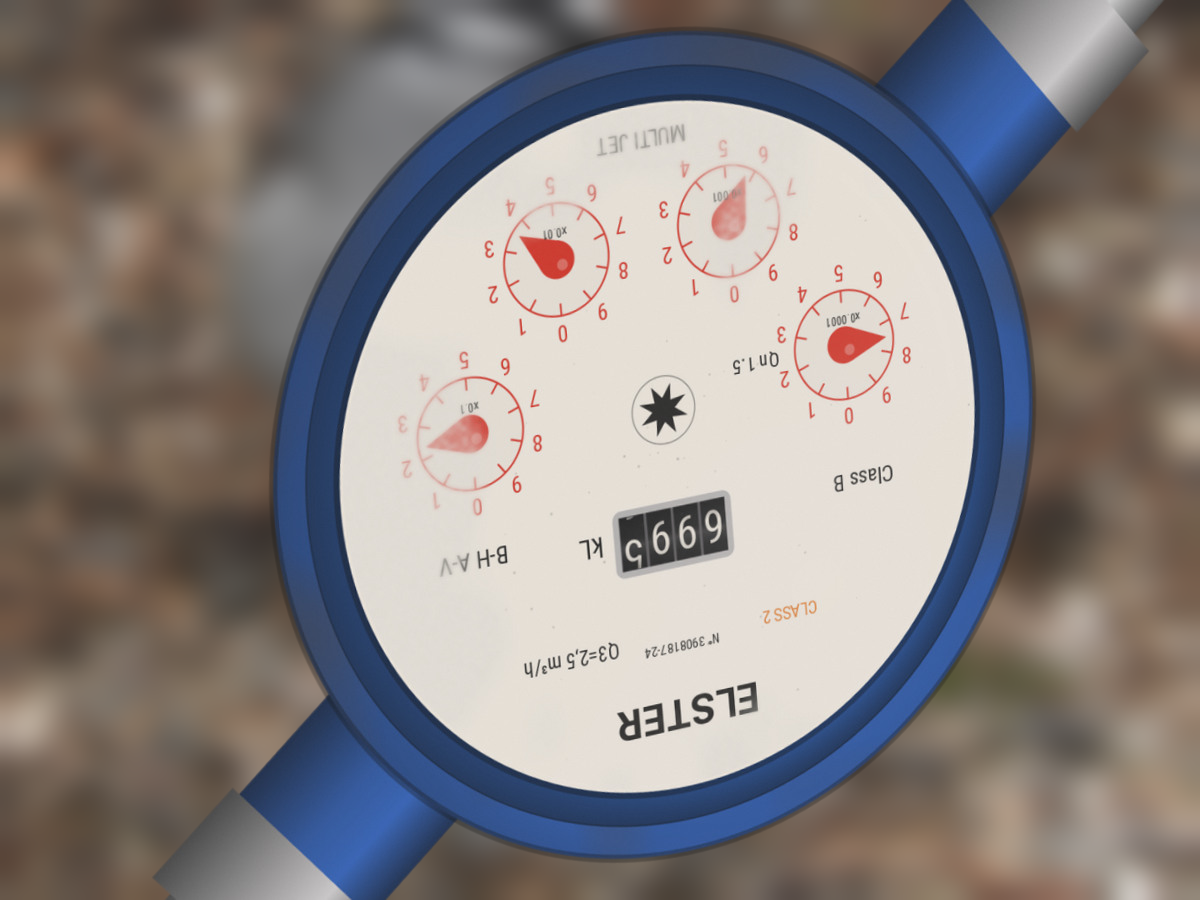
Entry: 6995.2357; kL
